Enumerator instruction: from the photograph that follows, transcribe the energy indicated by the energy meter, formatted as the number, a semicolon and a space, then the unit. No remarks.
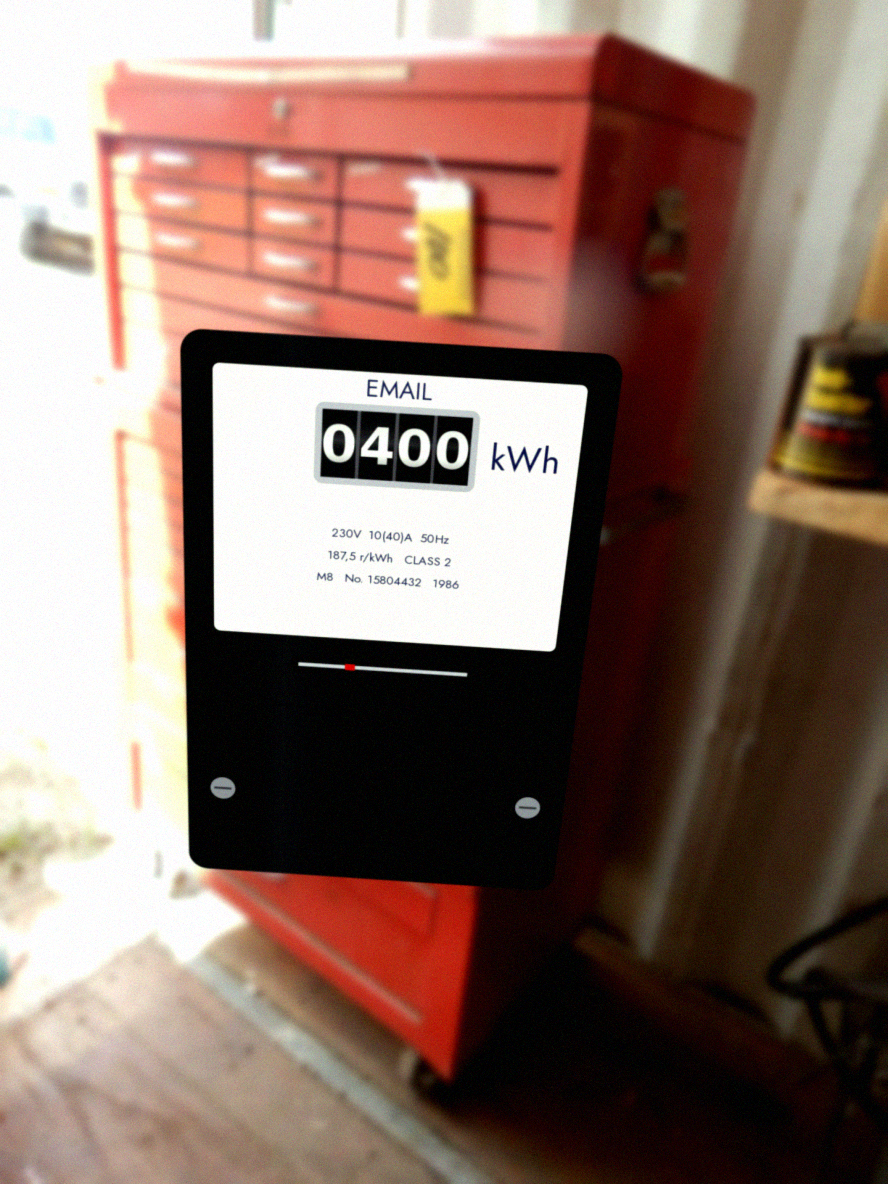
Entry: 400; kWh
